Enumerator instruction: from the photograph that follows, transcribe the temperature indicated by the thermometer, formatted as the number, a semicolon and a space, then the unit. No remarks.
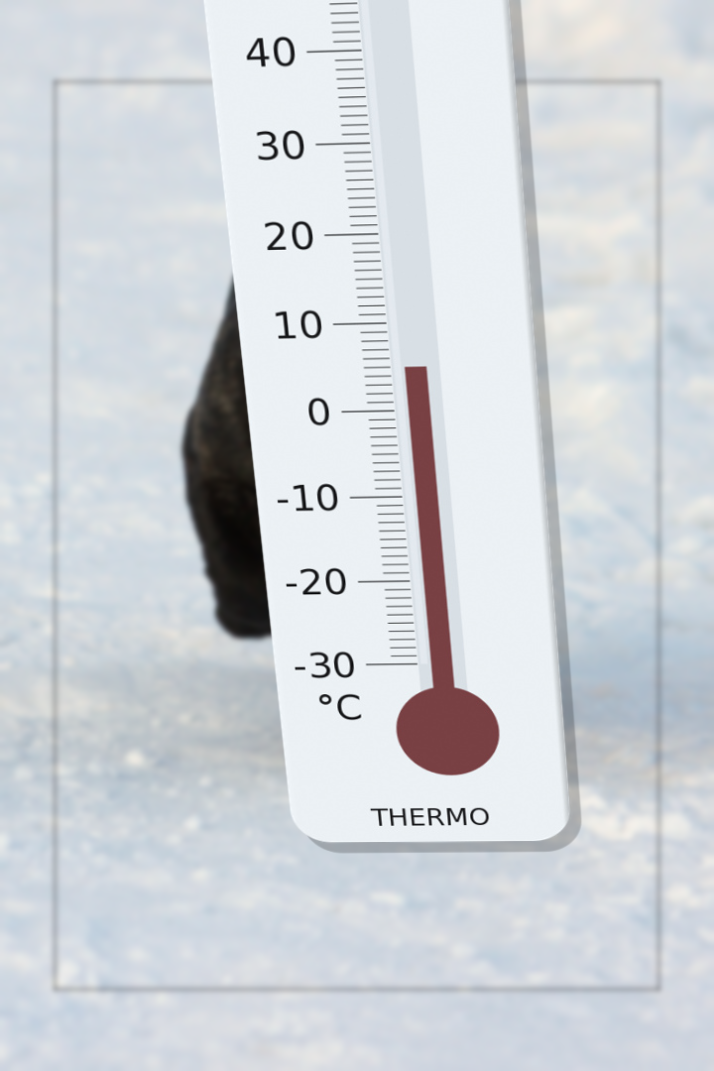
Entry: 5; °C
